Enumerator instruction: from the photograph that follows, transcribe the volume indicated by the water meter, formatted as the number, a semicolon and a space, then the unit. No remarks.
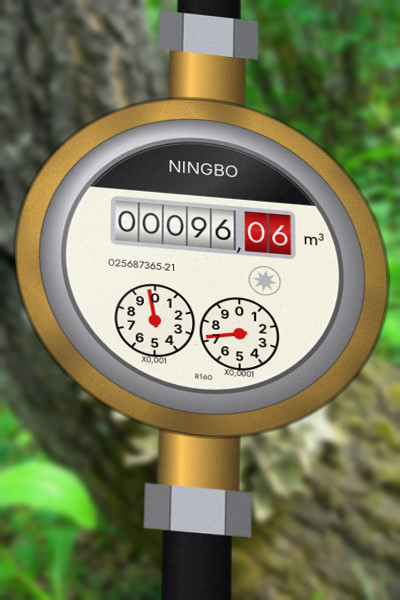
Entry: 96.0597; m³
